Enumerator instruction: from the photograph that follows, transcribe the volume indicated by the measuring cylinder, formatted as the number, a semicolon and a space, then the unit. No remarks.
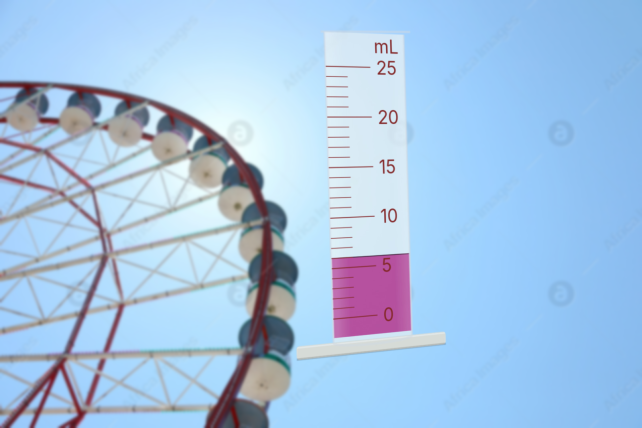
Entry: 6; mL
